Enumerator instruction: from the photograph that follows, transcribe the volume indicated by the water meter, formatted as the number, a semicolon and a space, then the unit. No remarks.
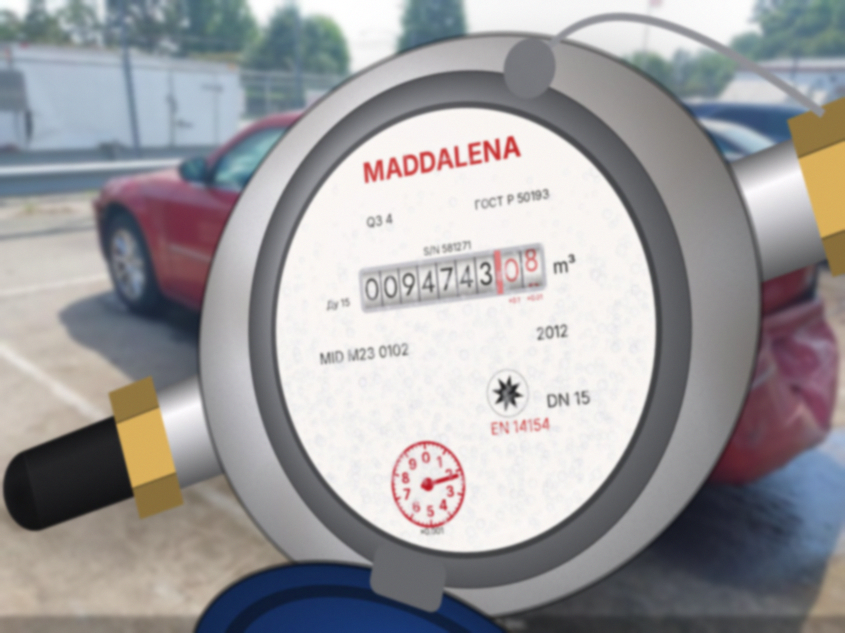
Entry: 94743.082; m³
